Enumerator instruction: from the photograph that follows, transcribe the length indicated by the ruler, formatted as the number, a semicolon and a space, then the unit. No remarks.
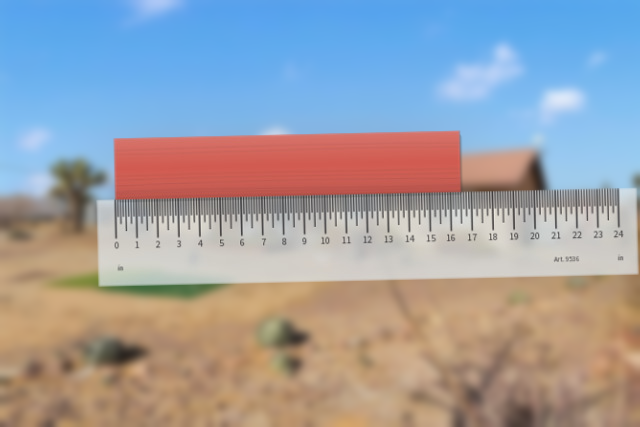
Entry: 16.5; in
